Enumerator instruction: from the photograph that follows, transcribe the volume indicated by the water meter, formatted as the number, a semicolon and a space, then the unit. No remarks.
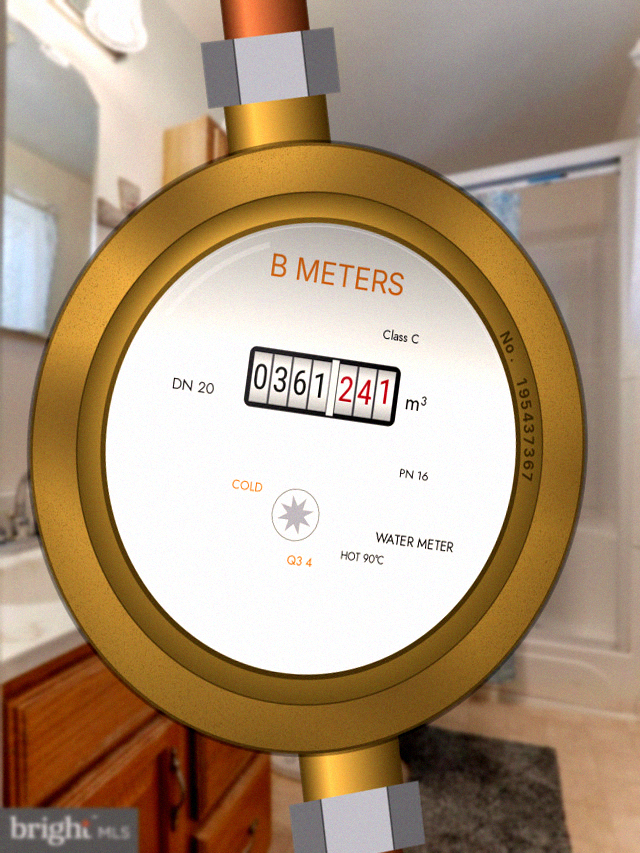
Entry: 361.241; m³
